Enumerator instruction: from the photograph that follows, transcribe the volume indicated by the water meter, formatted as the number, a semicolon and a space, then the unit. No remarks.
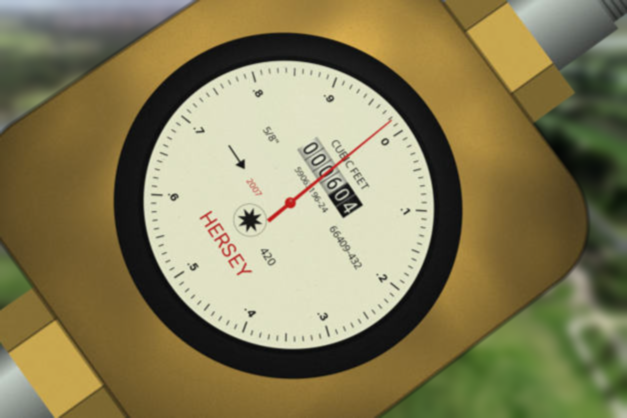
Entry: 603.98; ft³
